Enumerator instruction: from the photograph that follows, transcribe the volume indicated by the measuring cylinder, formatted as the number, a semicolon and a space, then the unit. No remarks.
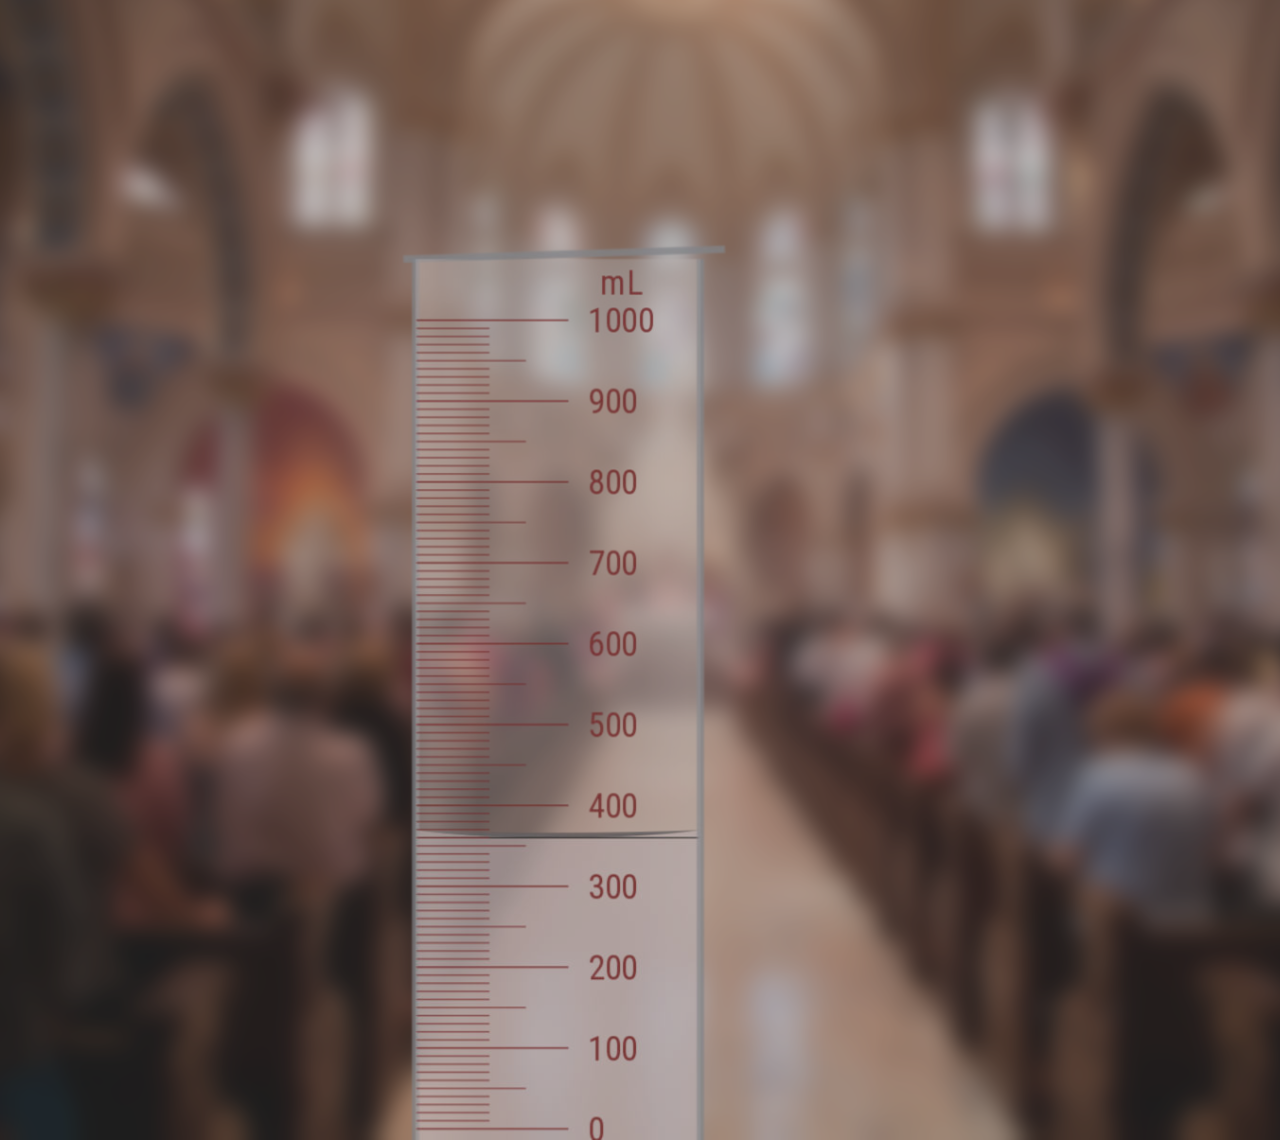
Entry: 360; mL
